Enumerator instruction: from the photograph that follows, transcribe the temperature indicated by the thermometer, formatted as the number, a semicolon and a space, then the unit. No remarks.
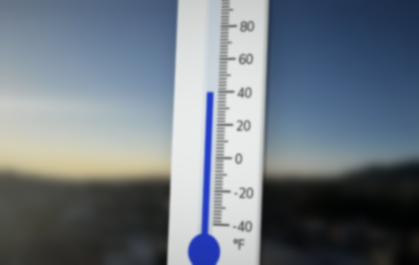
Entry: 40; °F
